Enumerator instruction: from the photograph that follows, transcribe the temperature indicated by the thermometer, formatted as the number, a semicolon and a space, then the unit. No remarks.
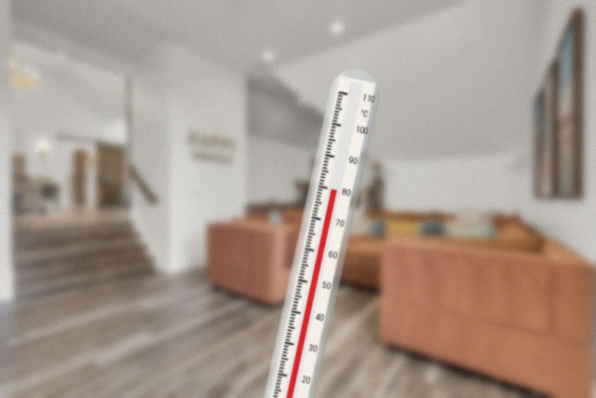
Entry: 80; °C
